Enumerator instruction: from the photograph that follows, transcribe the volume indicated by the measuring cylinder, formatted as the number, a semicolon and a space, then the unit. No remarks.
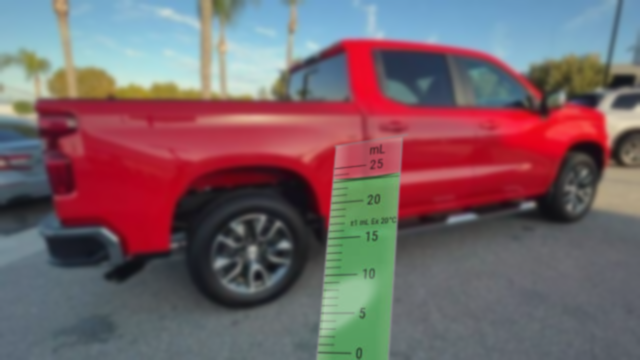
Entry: 23; mL
